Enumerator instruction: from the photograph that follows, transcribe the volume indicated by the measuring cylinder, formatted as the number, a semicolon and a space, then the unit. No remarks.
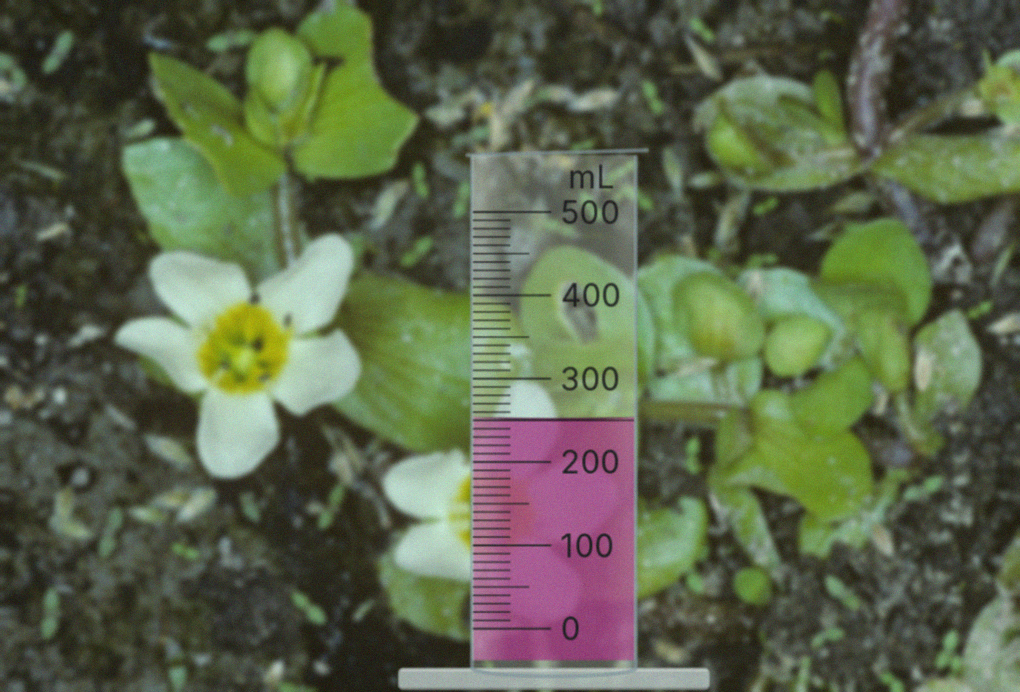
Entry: 250; mL
